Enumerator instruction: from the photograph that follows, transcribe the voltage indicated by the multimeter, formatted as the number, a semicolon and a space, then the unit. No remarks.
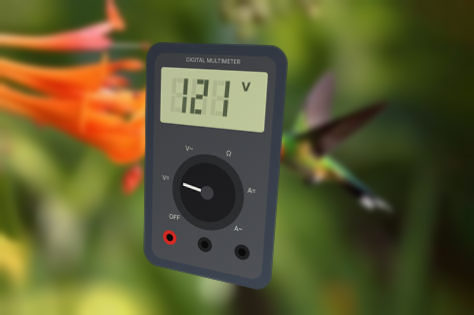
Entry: 121; V
